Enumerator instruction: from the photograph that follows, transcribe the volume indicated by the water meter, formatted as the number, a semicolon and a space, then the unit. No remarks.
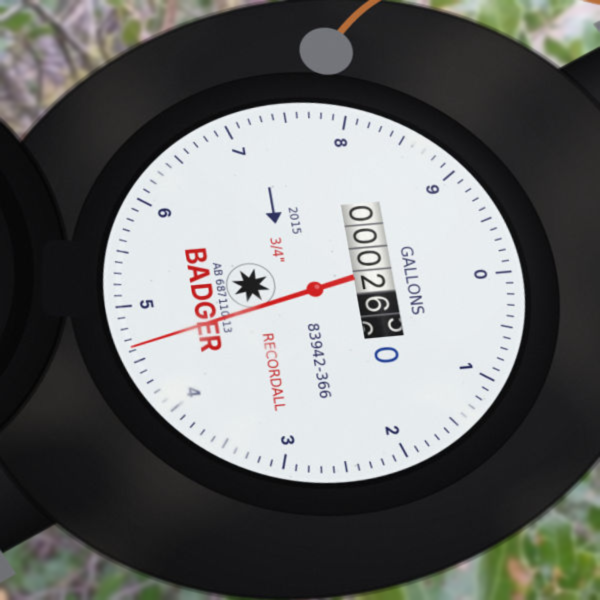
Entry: 2654.6; gal
